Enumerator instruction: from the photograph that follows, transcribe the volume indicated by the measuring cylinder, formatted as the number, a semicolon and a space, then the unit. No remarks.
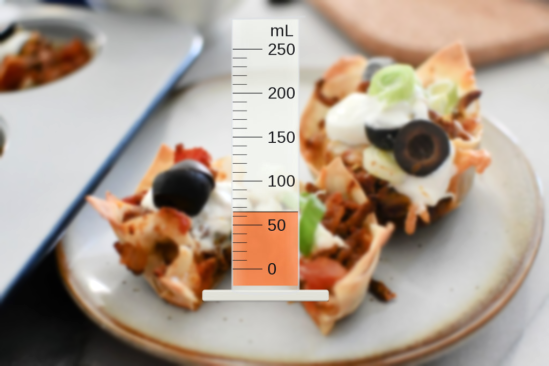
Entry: 65; mL
